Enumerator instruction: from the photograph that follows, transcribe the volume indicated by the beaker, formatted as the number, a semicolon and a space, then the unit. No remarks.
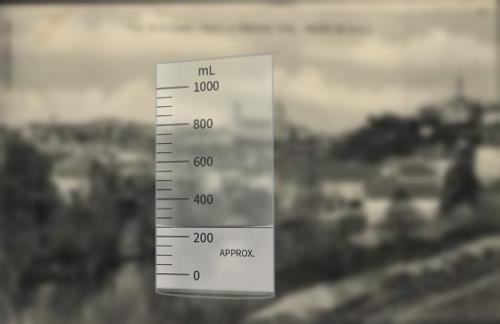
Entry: 250; mL
